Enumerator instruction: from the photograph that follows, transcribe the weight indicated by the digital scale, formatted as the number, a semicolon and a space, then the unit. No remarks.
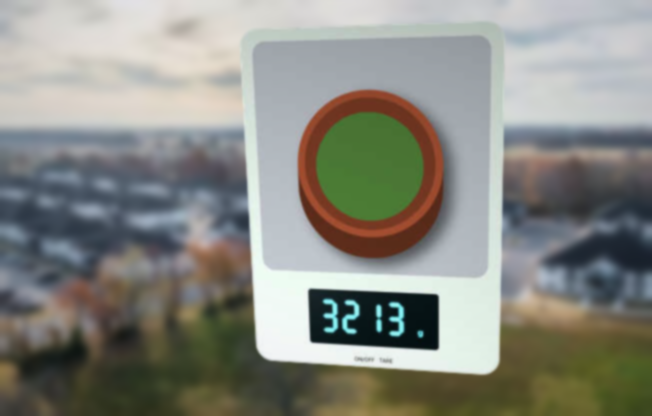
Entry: 3213; g
